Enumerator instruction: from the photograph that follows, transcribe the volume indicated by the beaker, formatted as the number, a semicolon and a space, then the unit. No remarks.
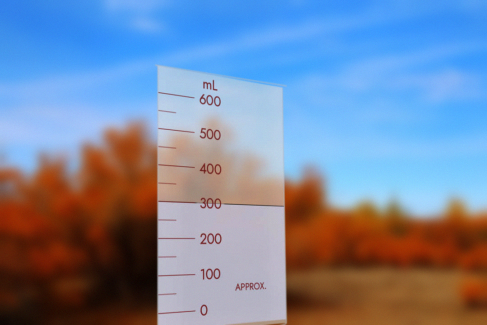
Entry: 300; mL
